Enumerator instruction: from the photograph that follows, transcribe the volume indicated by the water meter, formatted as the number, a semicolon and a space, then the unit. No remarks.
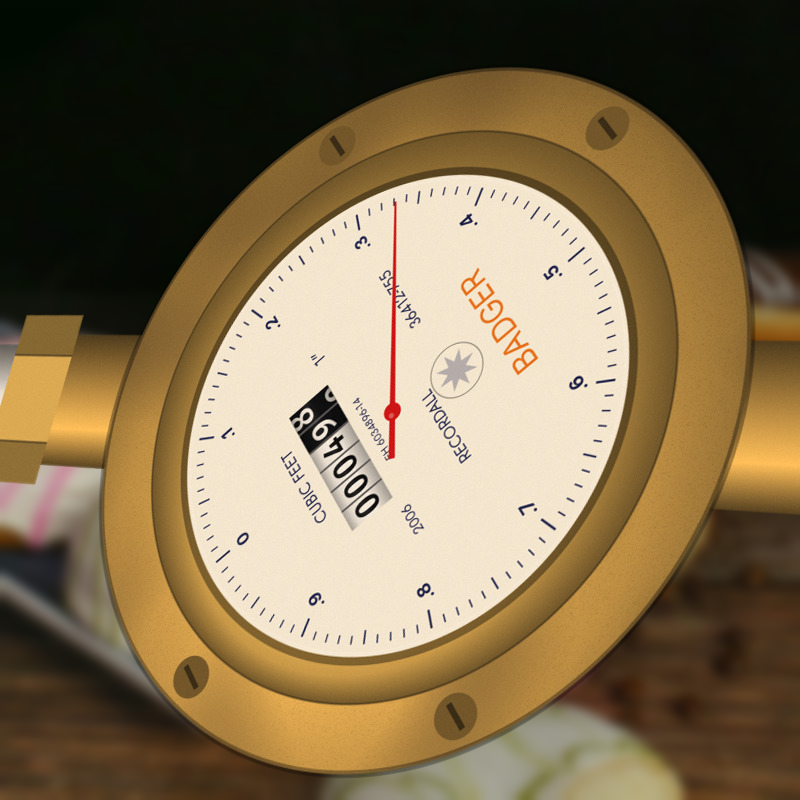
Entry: 498.33; ft³
